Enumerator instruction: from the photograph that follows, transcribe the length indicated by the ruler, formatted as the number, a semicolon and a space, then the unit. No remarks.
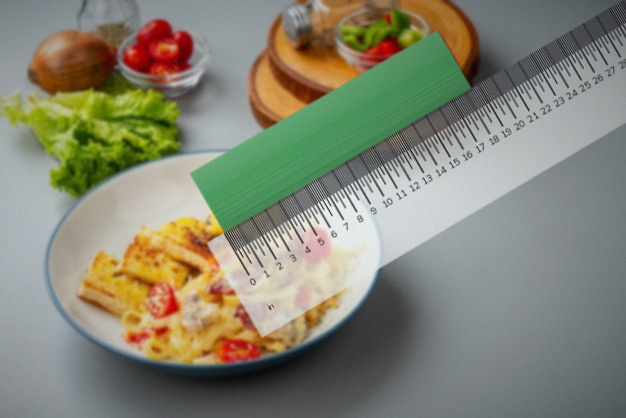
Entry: 18.5; in
